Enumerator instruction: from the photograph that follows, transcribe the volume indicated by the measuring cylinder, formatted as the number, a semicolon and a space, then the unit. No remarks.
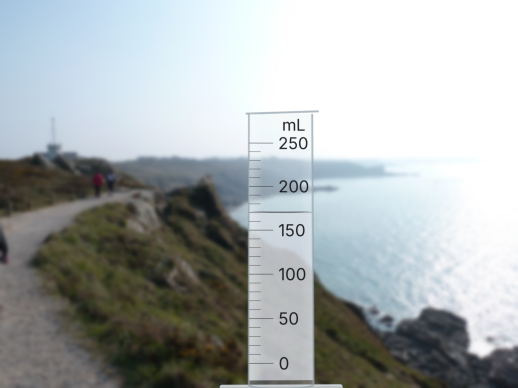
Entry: 170; mL
